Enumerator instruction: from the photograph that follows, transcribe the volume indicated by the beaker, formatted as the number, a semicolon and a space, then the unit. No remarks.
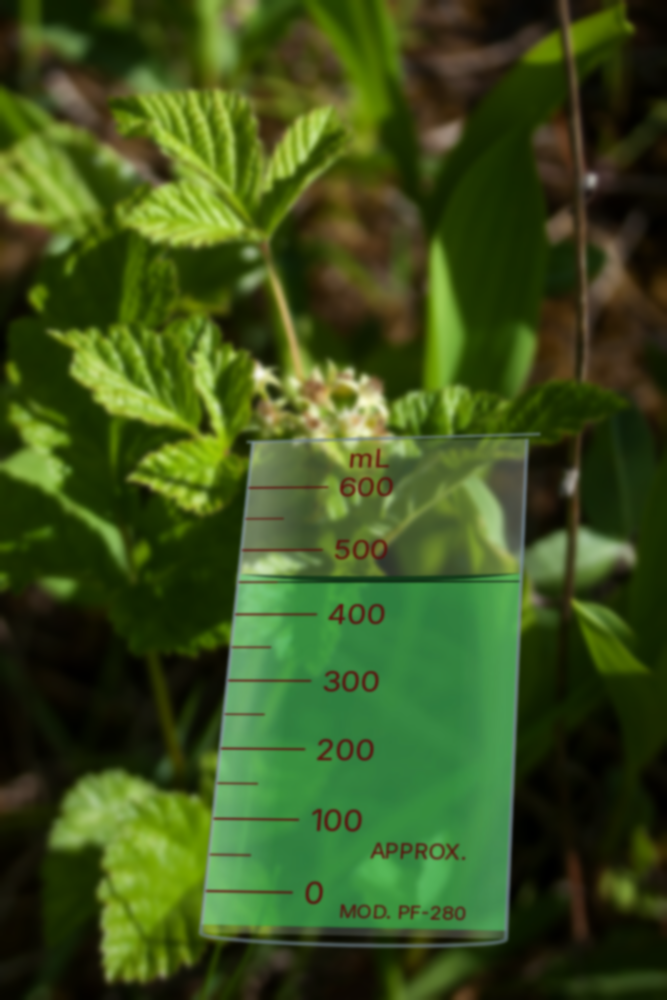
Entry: 450; mL
